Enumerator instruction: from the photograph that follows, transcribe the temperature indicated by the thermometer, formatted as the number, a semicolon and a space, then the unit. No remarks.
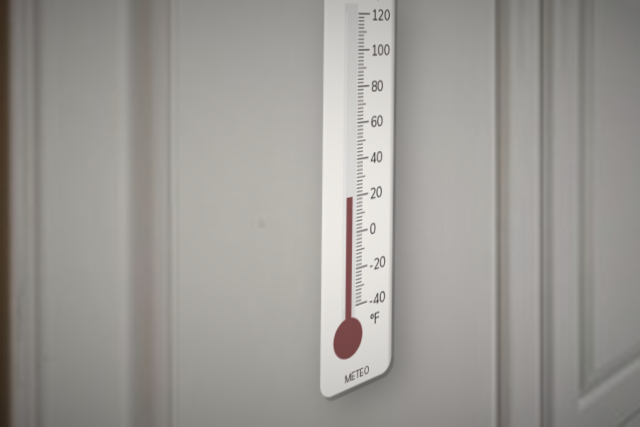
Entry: 20; °F
